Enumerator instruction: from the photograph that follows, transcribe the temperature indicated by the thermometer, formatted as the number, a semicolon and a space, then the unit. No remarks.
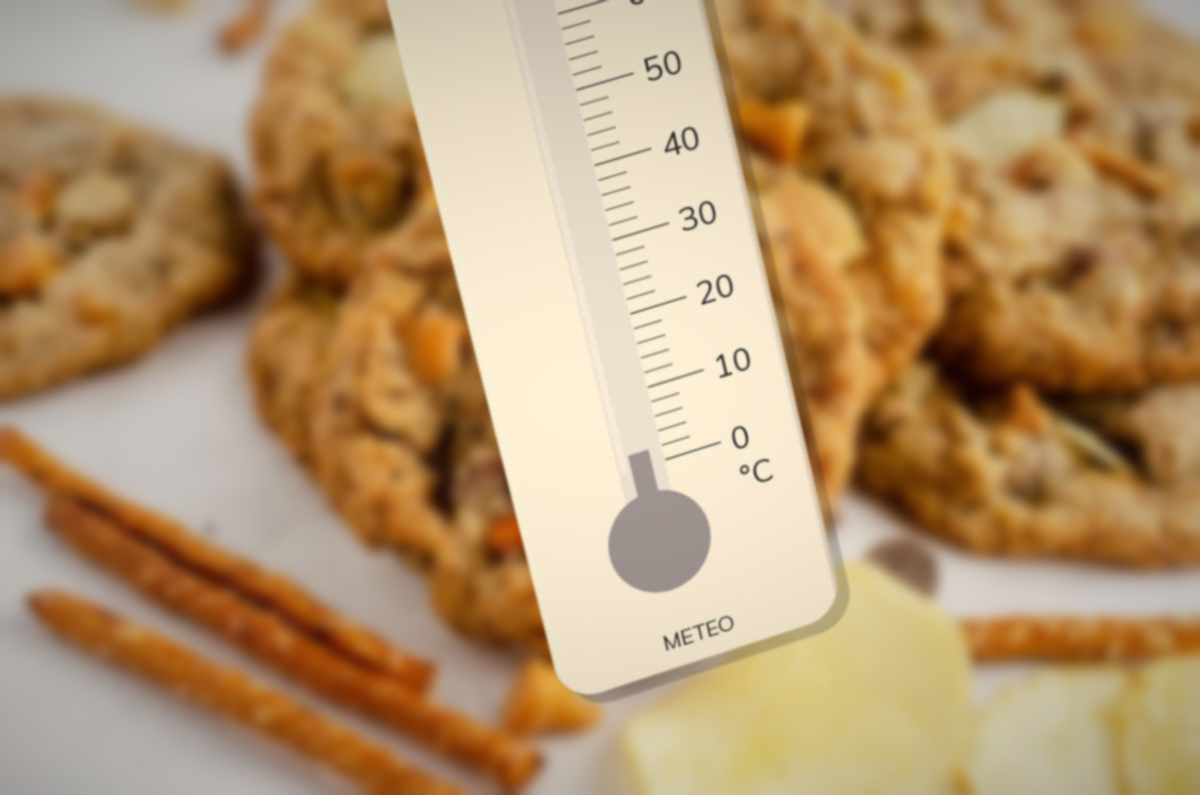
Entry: 2; °C
